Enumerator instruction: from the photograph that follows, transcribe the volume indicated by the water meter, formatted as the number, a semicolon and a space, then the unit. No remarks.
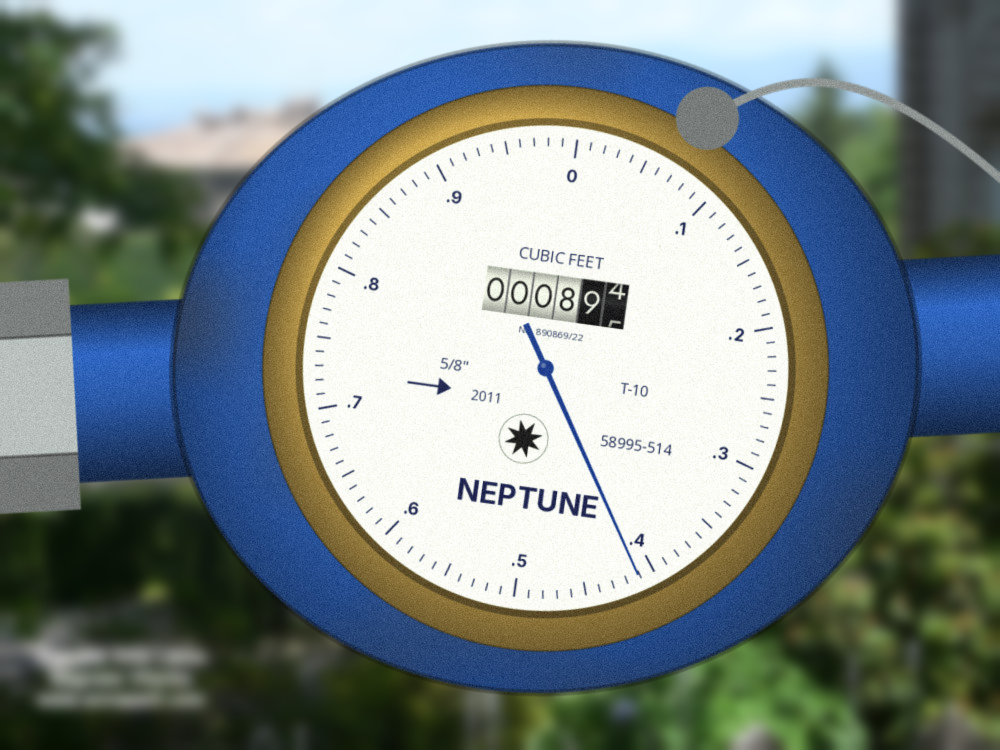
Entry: 894.41; ft³
